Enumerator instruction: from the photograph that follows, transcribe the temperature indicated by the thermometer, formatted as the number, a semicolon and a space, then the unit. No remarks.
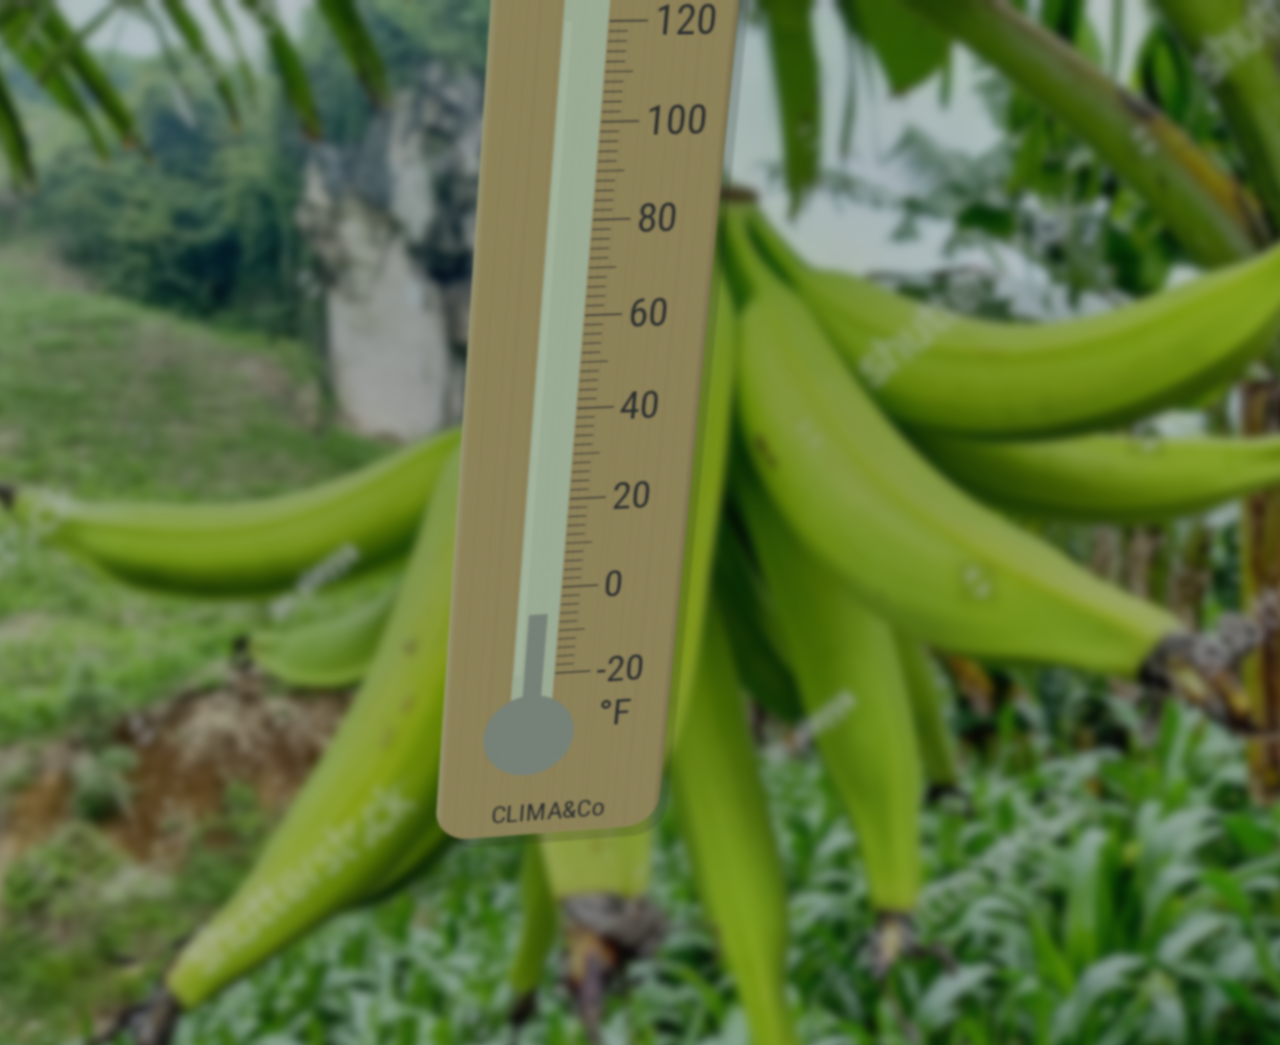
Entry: -6; °F
